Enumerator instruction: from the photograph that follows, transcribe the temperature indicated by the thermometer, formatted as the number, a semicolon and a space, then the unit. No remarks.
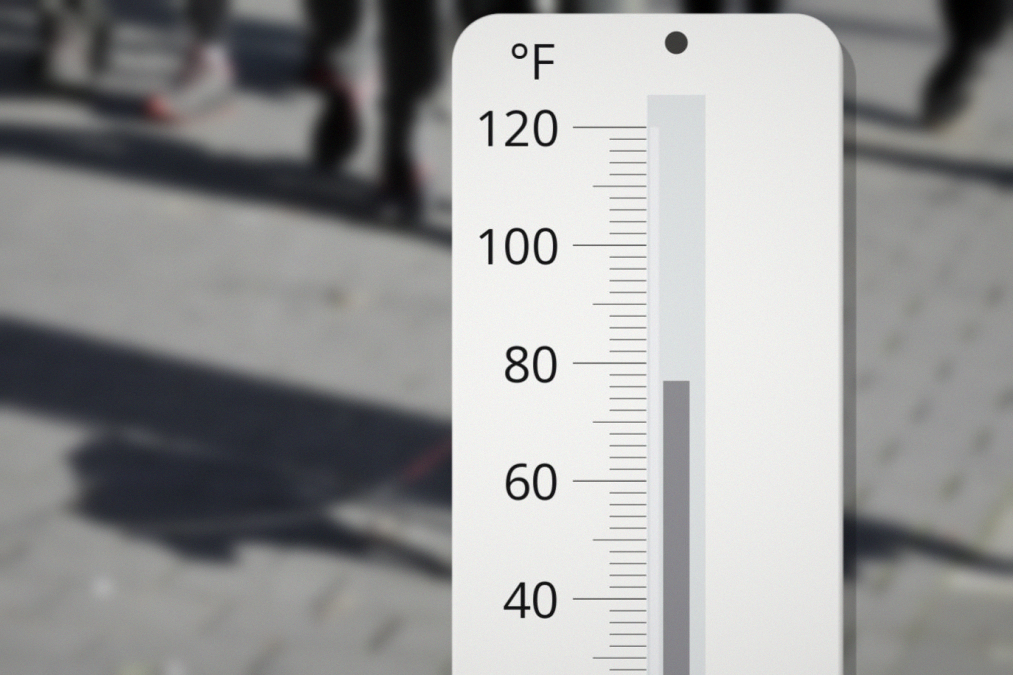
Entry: 77; °F
